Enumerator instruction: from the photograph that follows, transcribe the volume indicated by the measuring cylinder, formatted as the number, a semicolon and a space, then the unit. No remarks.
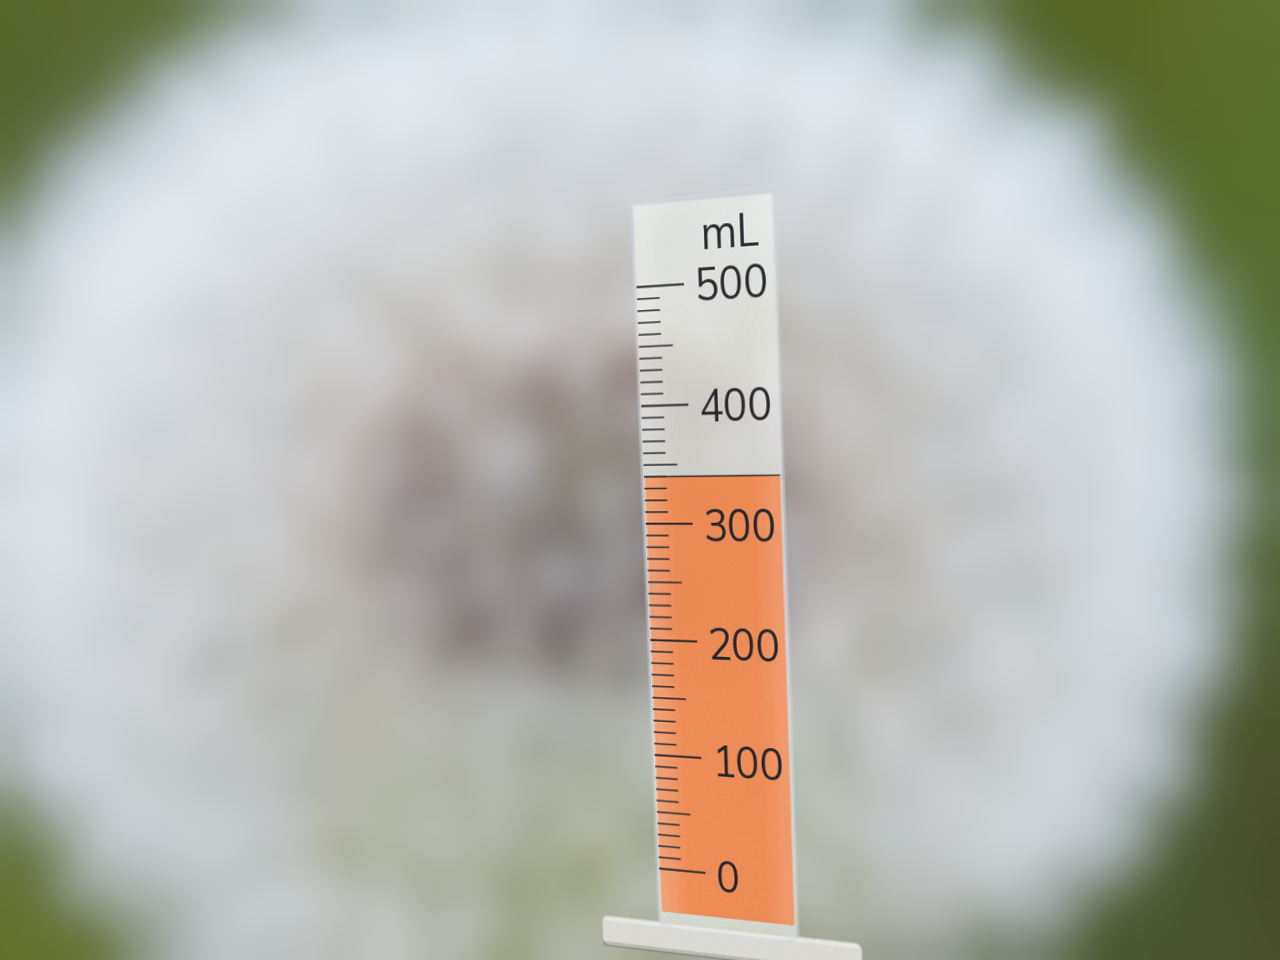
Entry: 340; mL
